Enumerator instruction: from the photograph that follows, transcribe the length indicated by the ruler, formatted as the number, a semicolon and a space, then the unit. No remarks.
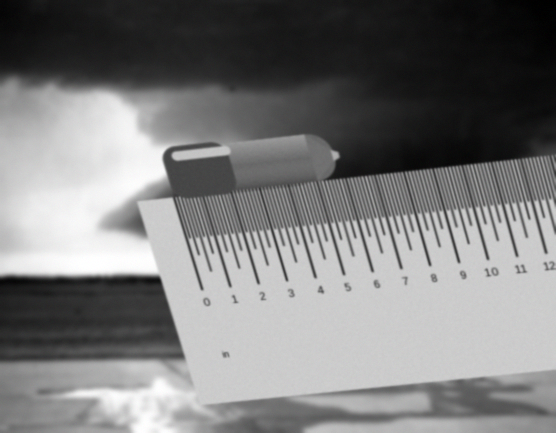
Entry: 6; in
